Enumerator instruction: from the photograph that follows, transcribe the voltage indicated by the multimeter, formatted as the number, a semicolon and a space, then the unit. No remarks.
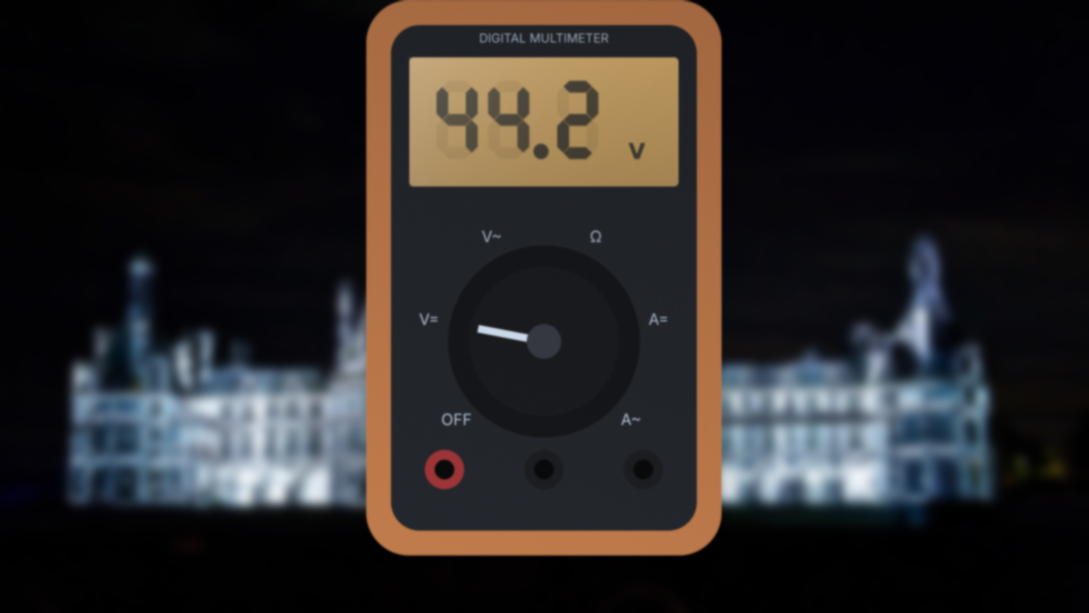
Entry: 44.2; V
